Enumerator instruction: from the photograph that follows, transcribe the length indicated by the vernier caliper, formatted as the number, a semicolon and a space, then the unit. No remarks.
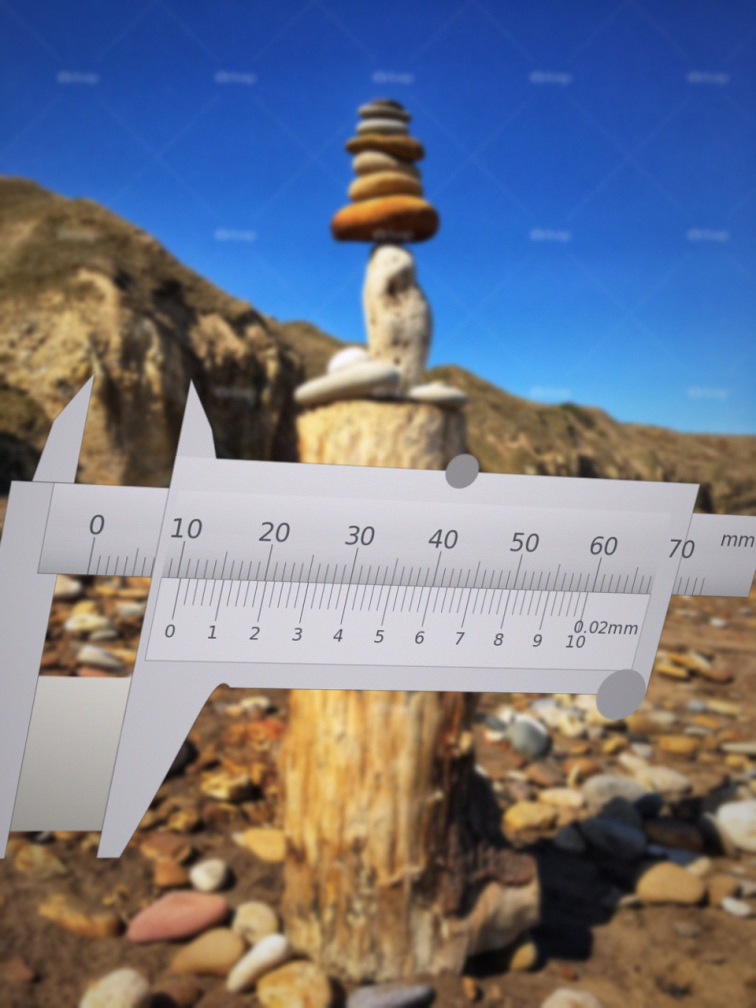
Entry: 10.4; mm
